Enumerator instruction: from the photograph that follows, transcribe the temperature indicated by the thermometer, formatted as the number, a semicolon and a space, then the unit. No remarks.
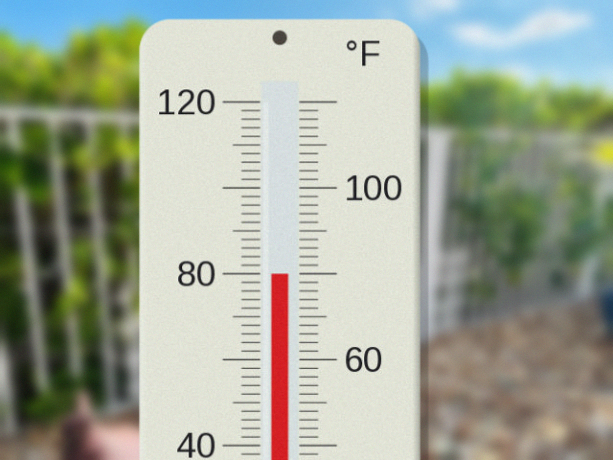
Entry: 80; °F
